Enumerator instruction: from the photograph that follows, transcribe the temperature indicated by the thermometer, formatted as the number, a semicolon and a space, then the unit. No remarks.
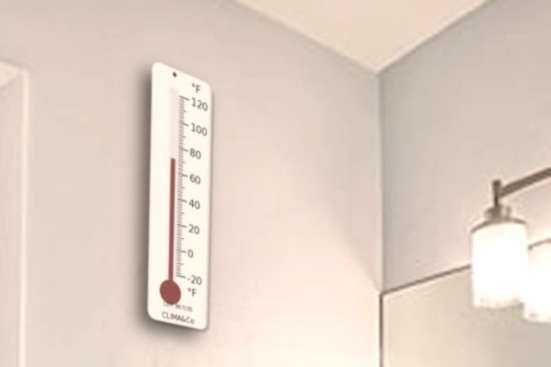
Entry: 70; °F
